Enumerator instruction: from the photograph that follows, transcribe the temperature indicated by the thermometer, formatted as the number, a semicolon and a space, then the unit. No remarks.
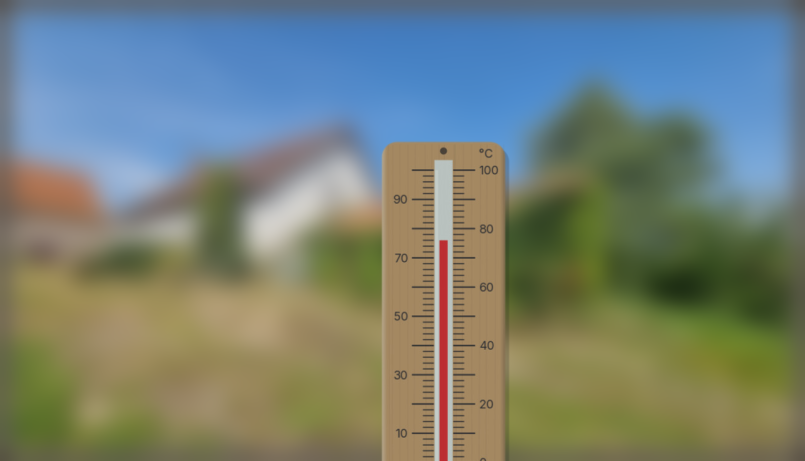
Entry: 76; °C
